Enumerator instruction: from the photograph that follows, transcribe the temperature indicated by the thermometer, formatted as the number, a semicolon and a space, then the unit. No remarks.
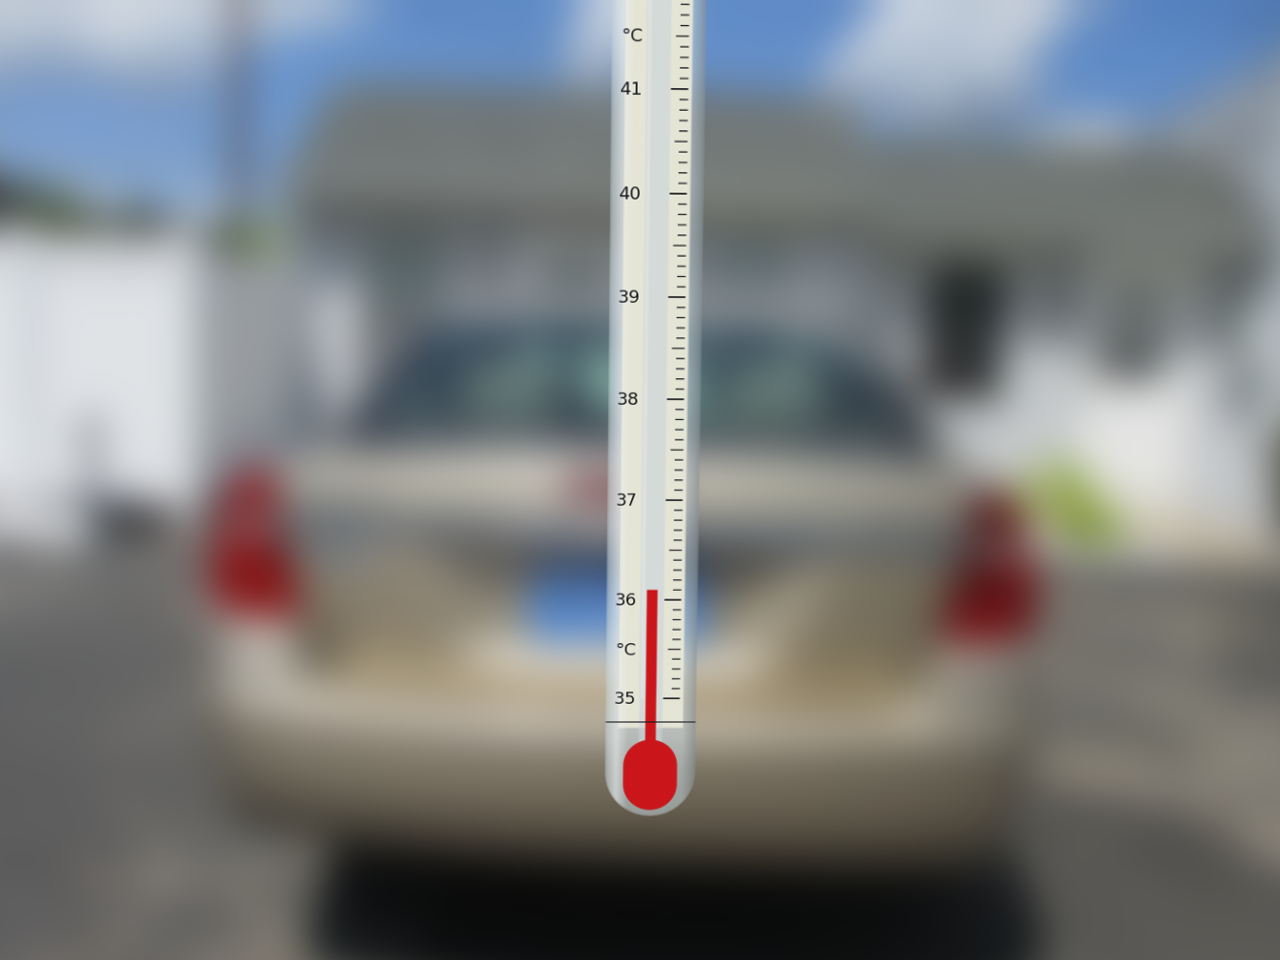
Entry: 36.1; °C
